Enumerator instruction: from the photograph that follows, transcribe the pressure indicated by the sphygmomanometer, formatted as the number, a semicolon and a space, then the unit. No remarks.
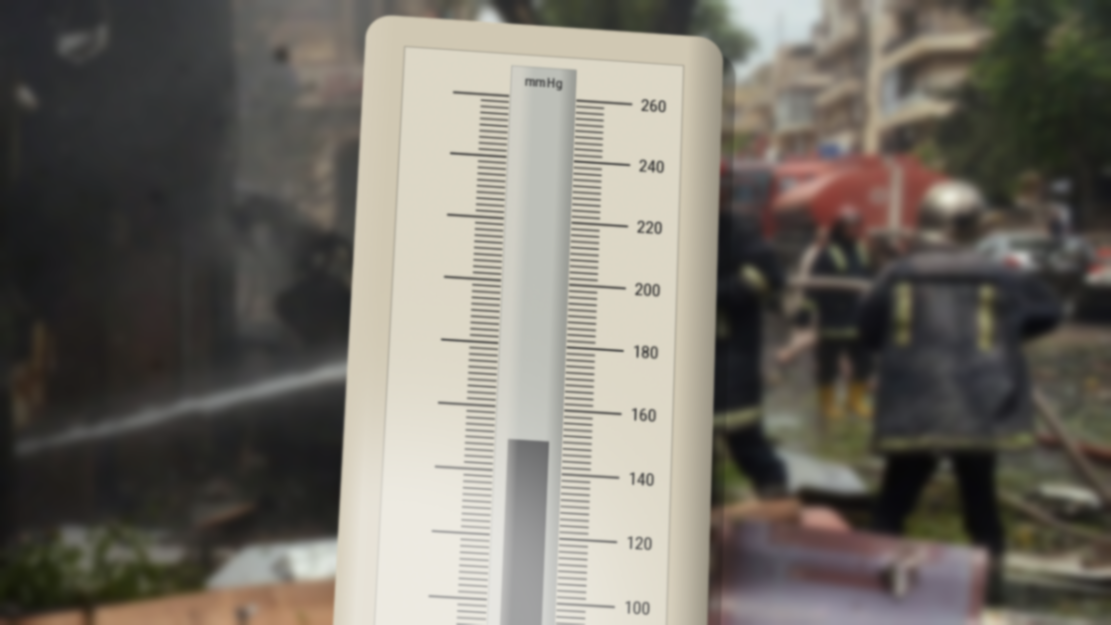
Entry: 150; mmHg
